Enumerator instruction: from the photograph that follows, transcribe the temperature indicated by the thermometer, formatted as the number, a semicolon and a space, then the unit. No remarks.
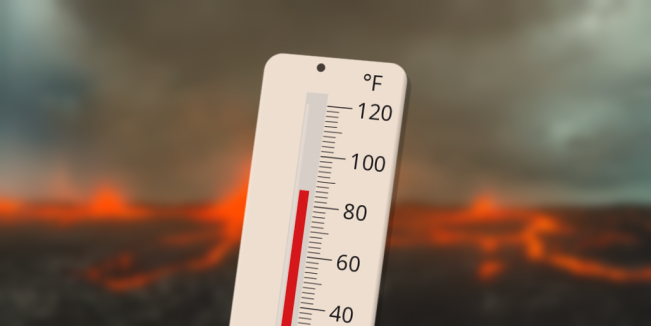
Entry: 86; °F
